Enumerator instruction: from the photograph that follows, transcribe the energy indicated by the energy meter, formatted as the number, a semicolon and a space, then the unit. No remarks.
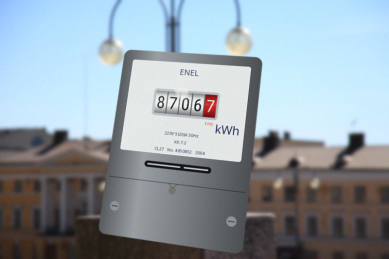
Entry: 8706.7; kWh
